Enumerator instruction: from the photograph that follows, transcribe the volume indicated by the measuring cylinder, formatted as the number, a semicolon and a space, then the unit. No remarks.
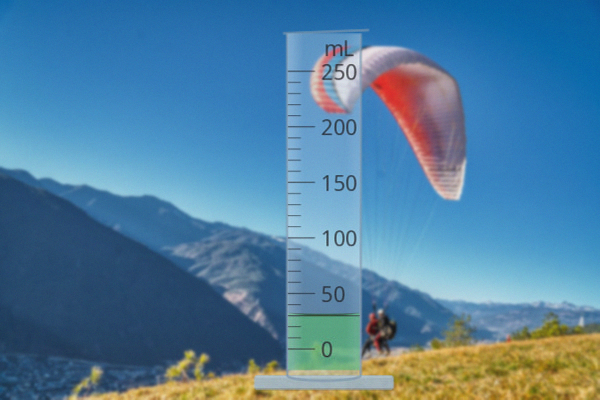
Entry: 30; mL
